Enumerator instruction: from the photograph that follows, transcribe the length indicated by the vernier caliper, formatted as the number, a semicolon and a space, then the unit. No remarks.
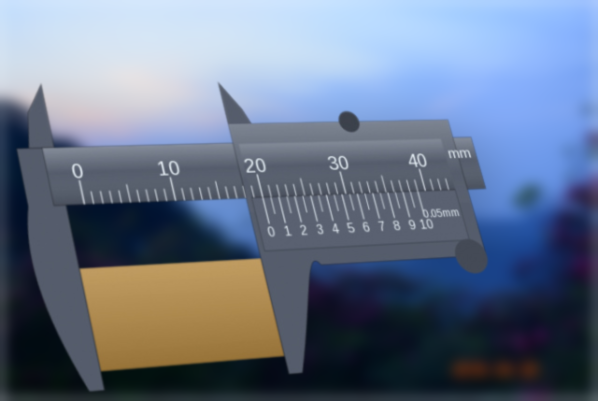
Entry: 20.0; mm
